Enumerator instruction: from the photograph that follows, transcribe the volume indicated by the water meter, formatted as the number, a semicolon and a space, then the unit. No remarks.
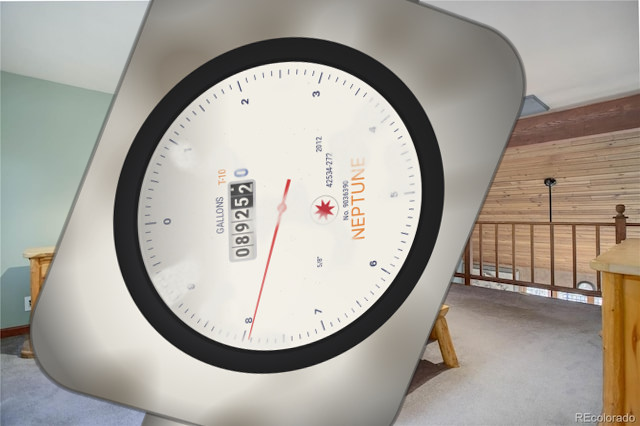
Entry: 892517.9; gal
